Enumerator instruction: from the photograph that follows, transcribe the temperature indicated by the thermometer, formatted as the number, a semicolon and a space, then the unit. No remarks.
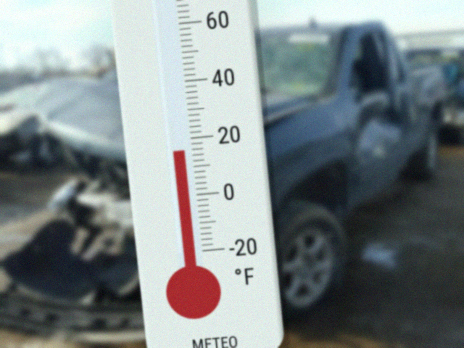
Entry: 16; °F
